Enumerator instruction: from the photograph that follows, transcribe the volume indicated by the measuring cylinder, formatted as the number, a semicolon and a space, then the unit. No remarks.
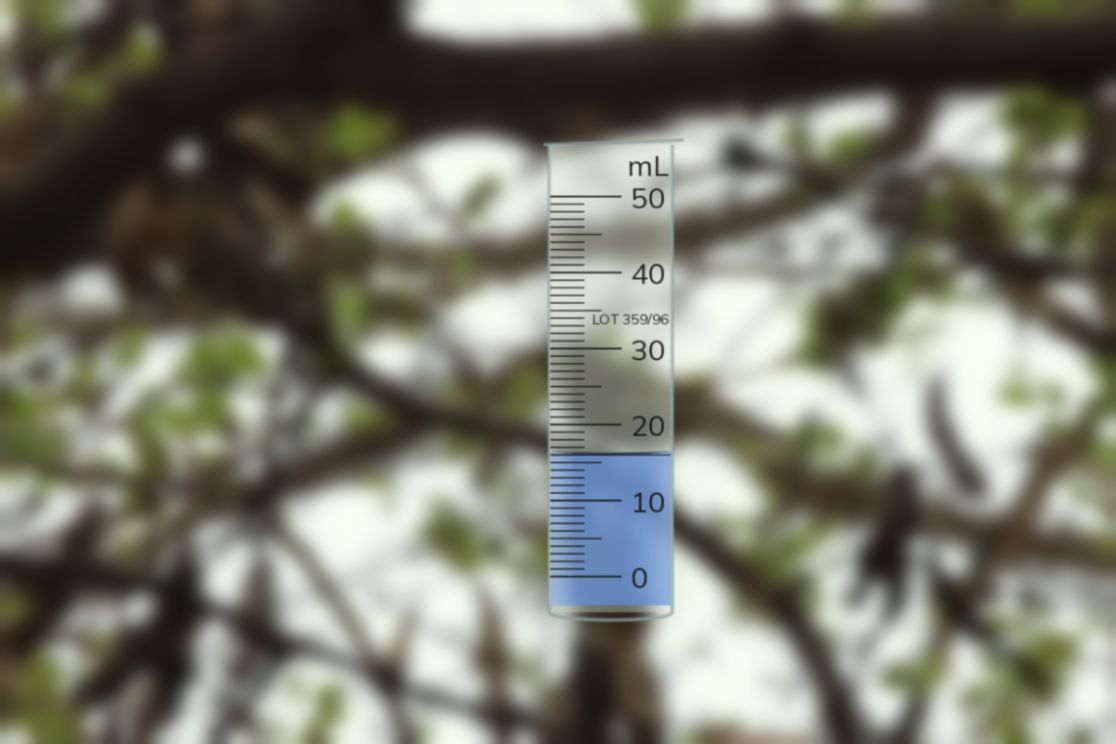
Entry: 16; mL
